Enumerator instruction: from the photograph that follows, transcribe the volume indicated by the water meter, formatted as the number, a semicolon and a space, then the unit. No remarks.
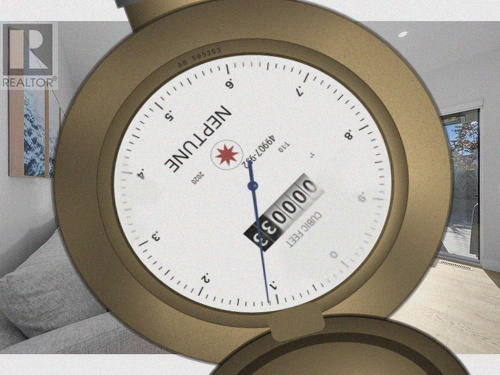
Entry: 33.11; ft³
